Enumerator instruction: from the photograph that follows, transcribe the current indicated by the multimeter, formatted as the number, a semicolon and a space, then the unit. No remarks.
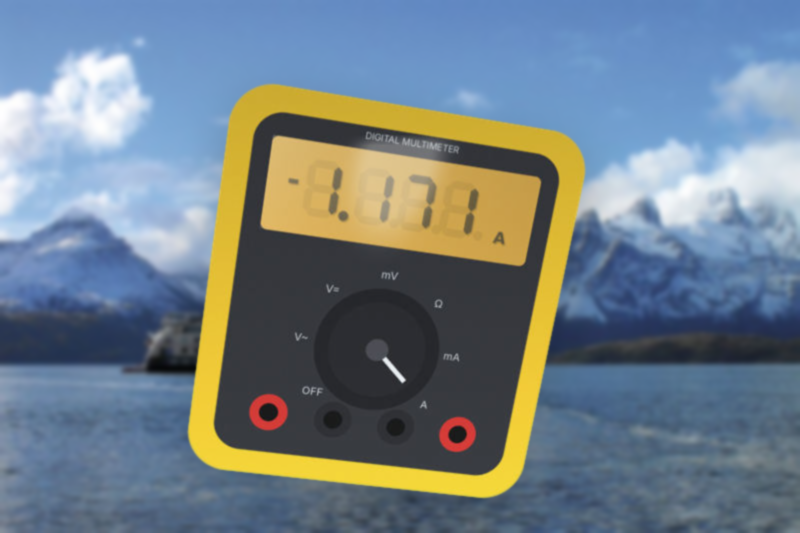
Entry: -1.171; A
